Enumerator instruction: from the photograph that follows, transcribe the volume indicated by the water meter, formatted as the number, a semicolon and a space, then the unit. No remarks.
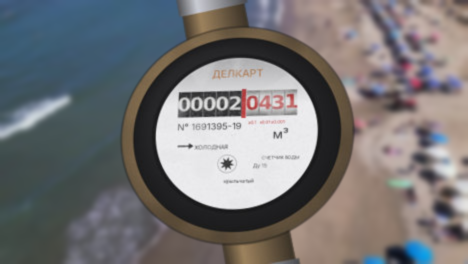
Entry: 2.0431; m³
